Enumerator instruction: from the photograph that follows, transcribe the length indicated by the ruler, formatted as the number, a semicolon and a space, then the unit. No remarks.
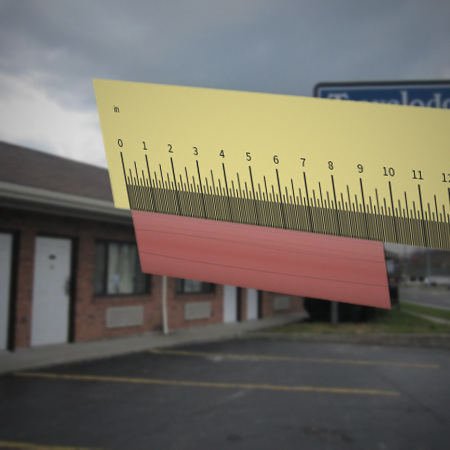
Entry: 9.5; in
